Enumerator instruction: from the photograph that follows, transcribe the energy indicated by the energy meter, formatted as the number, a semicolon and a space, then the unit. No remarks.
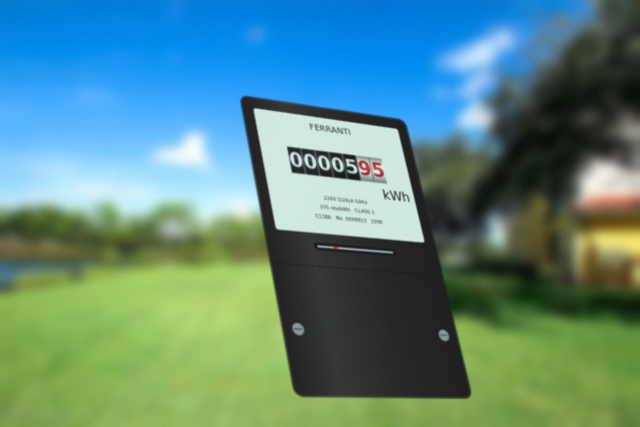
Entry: 5.95; kWh
